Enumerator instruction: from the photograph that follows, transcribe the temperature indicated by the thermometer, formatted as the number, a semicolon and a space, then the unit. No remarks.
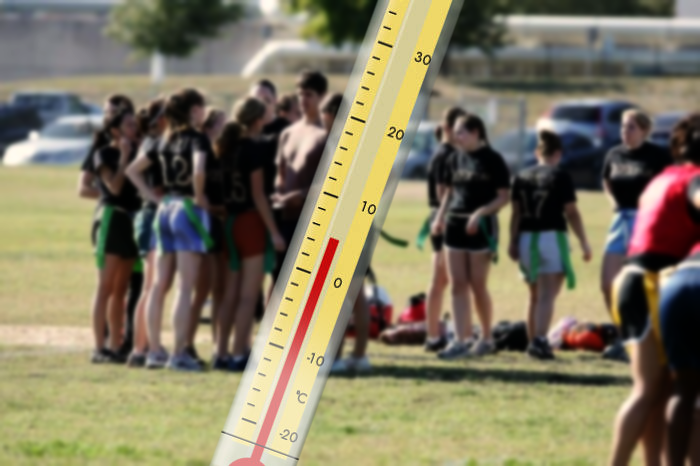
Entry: 5; °C
